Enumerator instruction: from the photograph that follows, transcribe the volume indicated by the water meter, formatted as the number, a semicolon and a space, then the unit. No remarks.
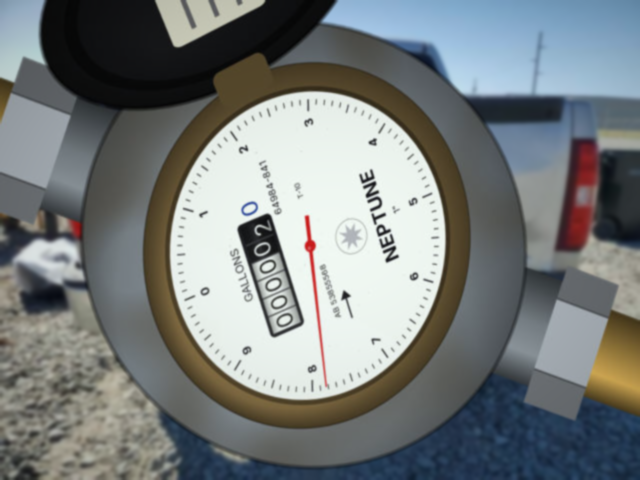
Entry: 17.8; gal
